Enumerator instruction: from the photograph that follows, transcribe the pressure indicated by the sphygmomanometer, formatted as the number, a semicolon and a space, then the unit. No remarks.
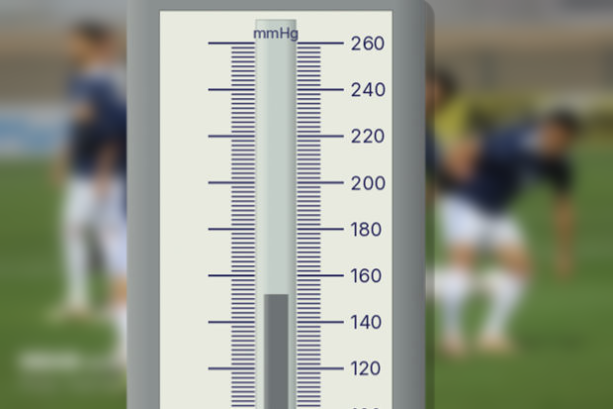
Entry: 152; mmHg
